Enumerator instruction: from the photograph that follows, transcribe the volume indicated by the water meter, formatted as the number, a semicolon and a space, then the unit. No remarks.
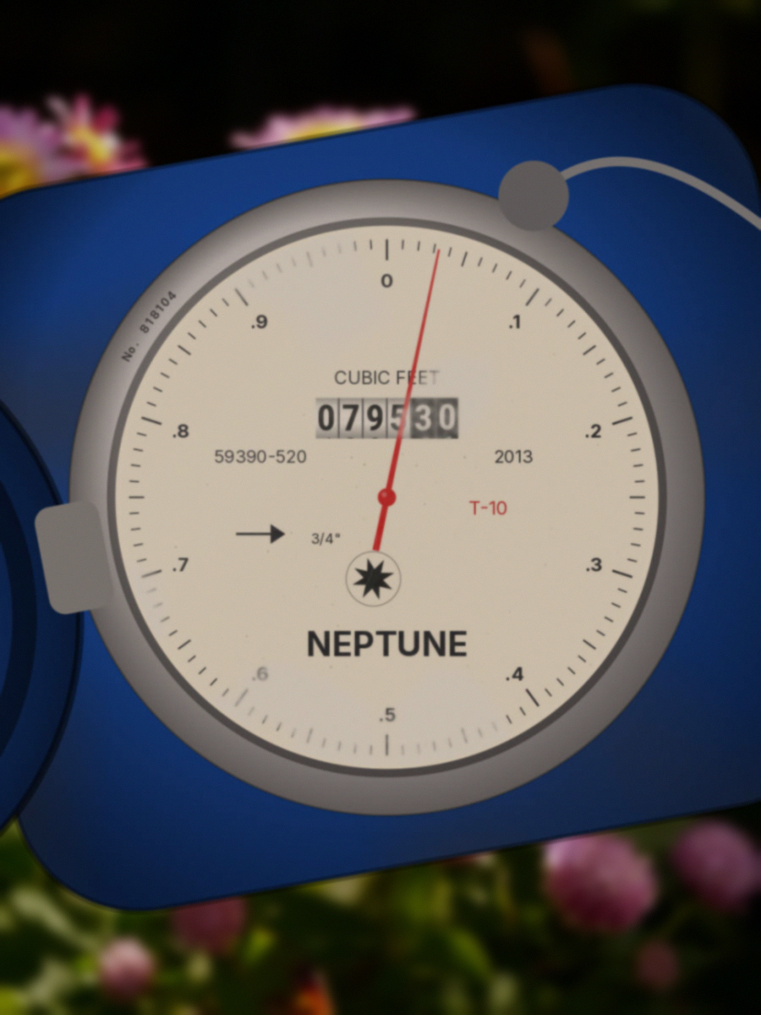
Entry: 79530.03; ft³
